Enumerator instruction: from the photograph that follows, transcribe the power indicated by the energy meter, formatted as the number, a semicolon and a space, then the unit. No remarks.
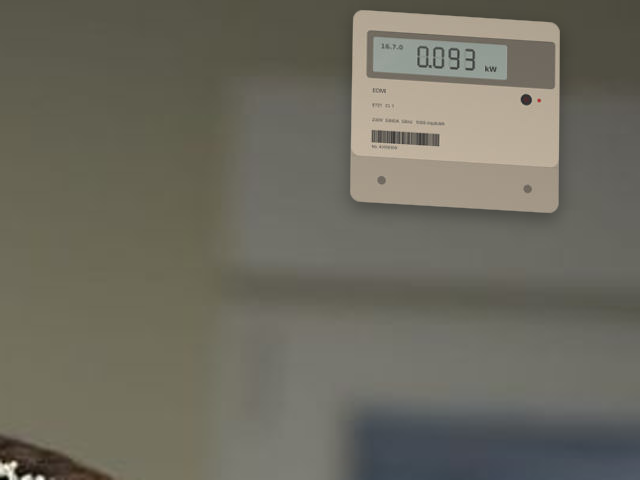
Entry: 0.093; kW
